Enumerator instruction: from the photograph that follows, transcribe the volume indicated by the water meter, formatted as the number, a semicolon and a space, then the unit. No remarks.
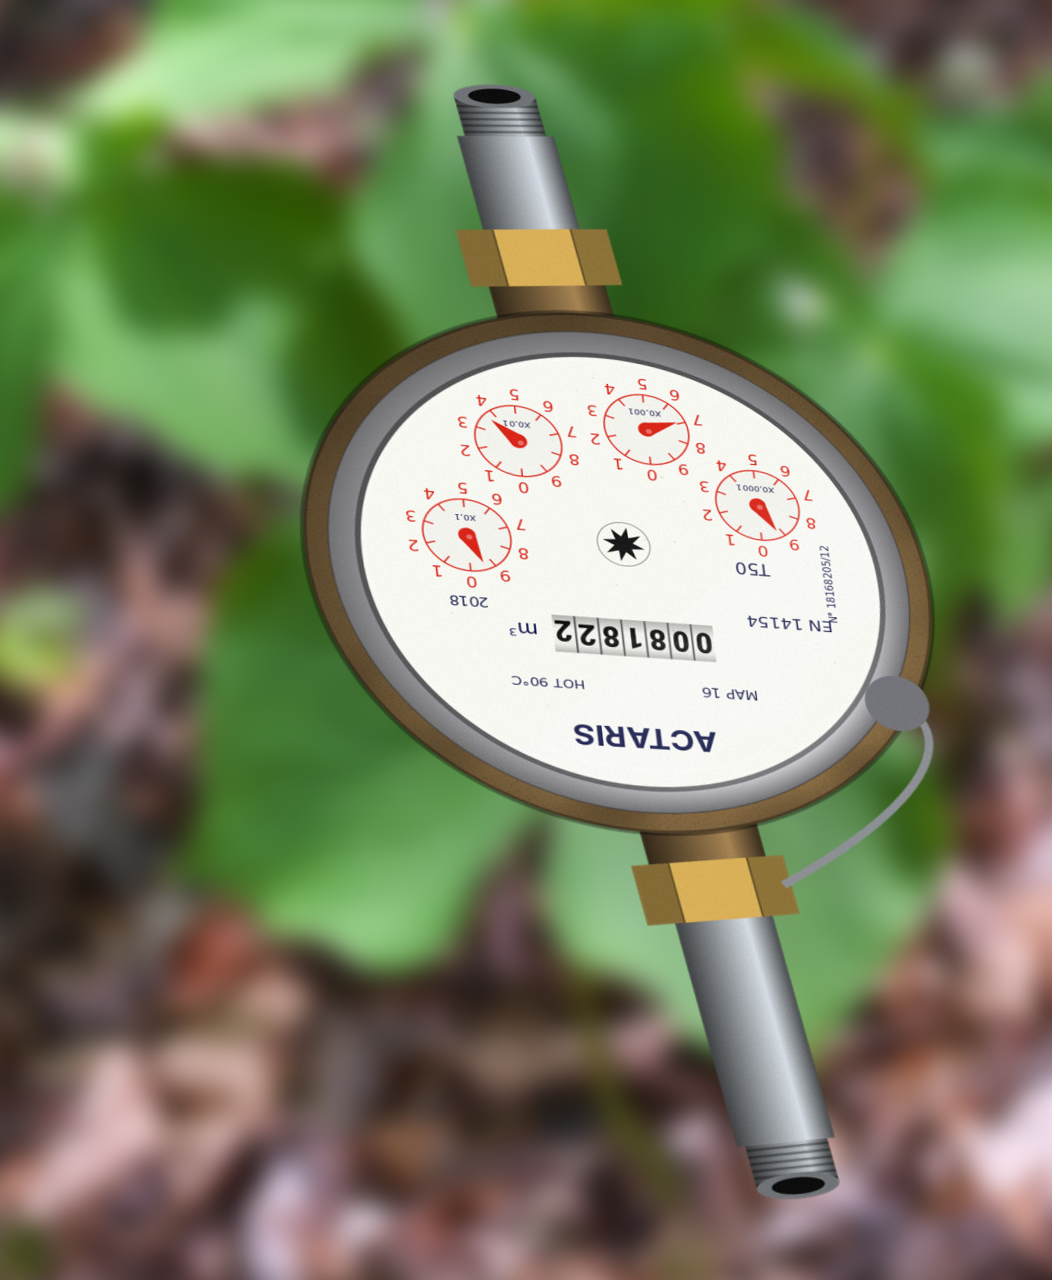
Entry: 81821.9369; m³
